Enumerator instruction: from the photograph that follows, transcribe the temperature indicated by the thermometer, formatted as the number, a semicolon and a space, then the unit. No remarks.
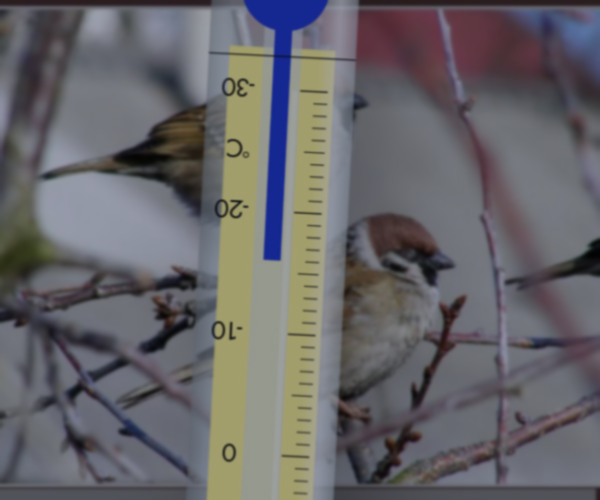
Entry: -16; °C
